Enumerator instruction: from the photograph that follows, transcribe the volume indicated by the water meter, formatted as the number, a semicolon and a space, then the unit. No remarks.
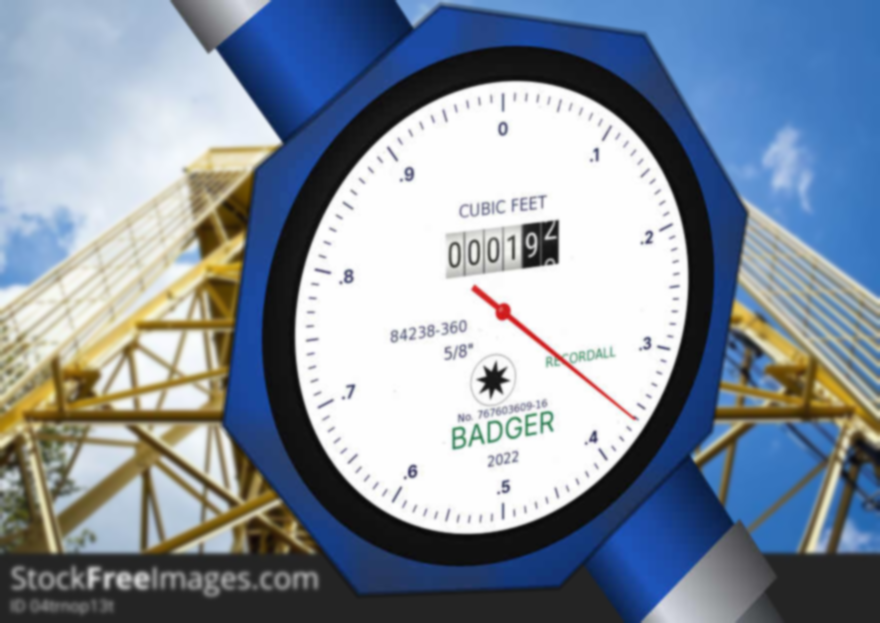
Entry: 192.36; ft³
